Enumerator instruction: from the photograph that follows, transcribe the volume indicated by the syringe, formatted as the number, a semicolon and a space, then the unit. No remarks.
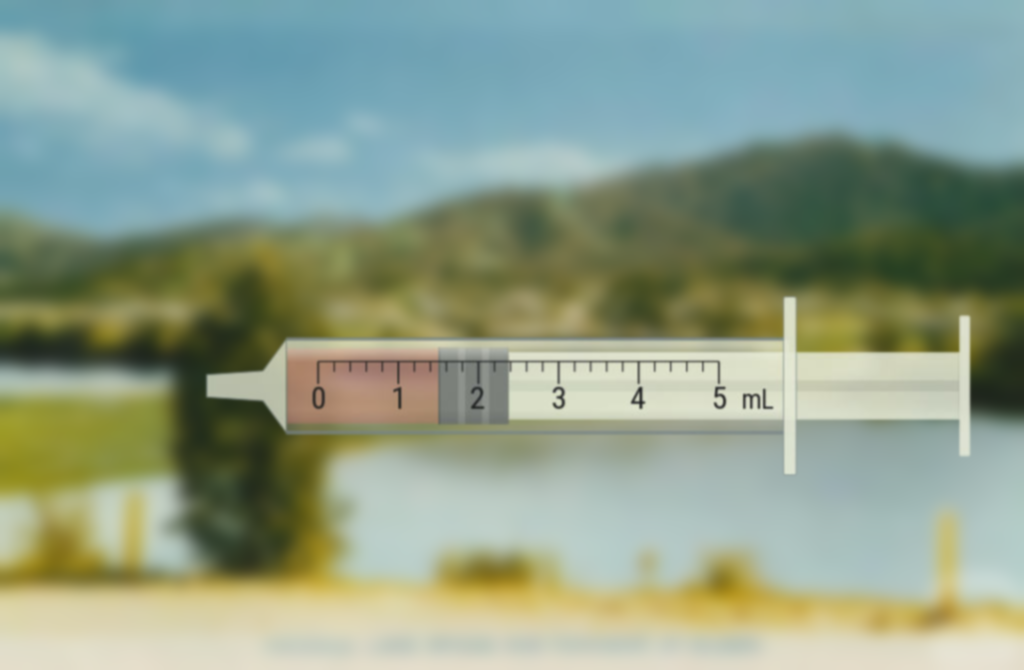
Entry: 1.5; mL
